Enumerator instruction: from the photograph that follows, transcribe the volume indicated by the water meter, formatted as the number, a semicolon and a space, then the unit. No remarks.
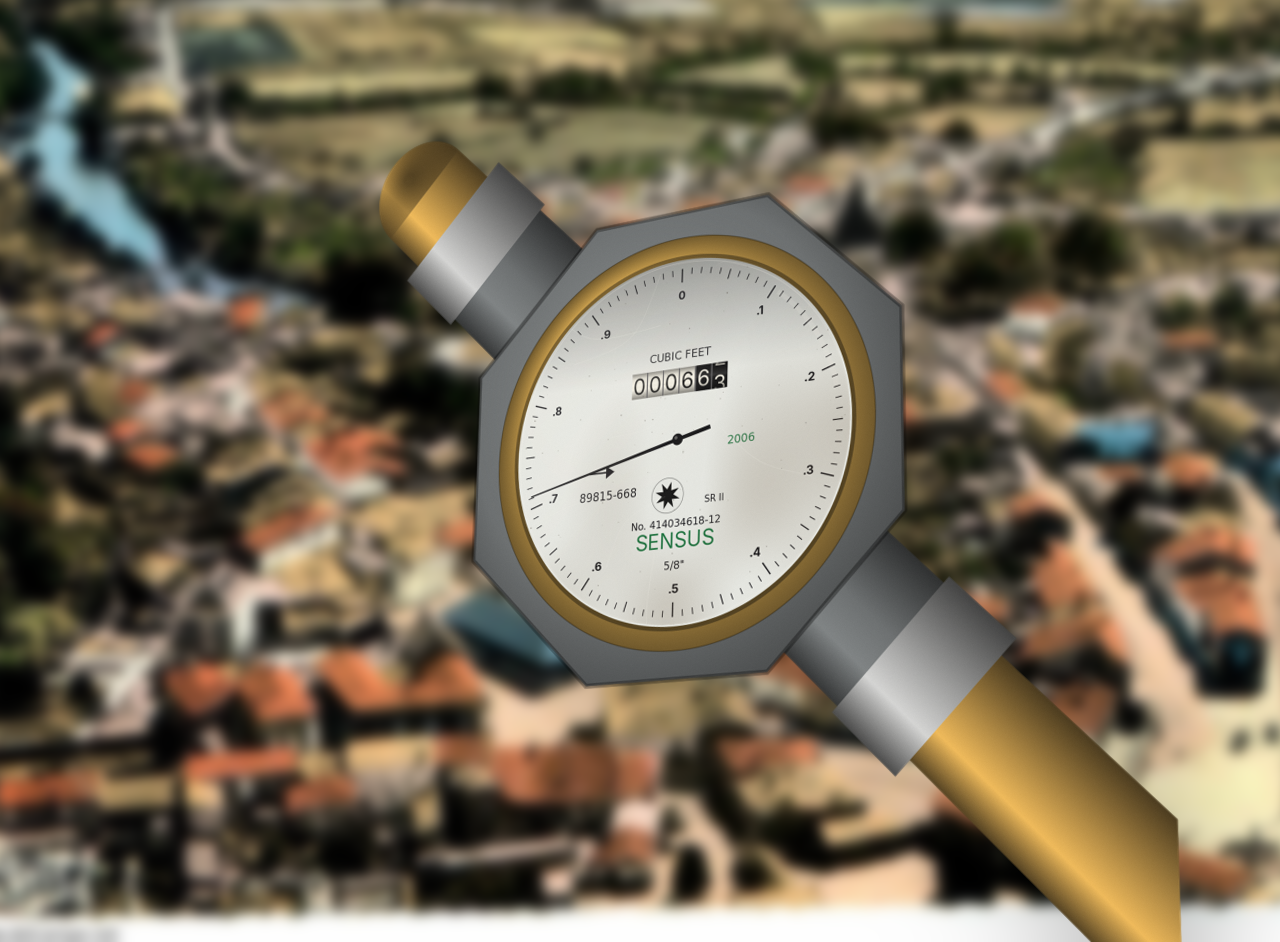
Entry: 662.71; ft³
